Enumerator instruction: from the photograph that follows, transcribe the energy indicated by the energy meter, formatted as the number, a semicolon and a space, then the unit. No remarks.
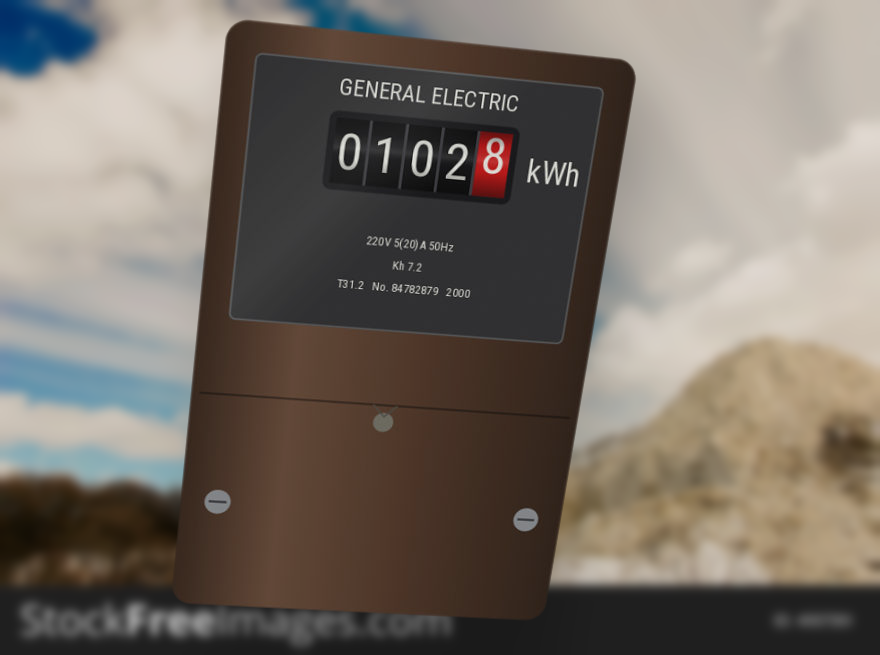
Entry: 102.8; kWh
